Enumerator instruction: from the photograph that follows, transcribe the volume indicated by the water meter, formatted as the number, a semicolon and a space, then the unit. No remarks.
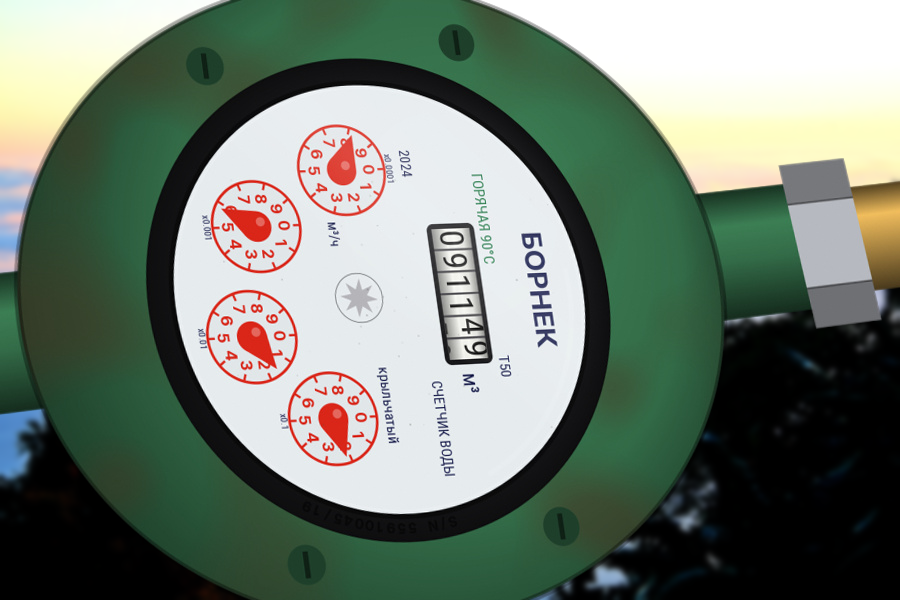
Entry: 91149.2158; m³
